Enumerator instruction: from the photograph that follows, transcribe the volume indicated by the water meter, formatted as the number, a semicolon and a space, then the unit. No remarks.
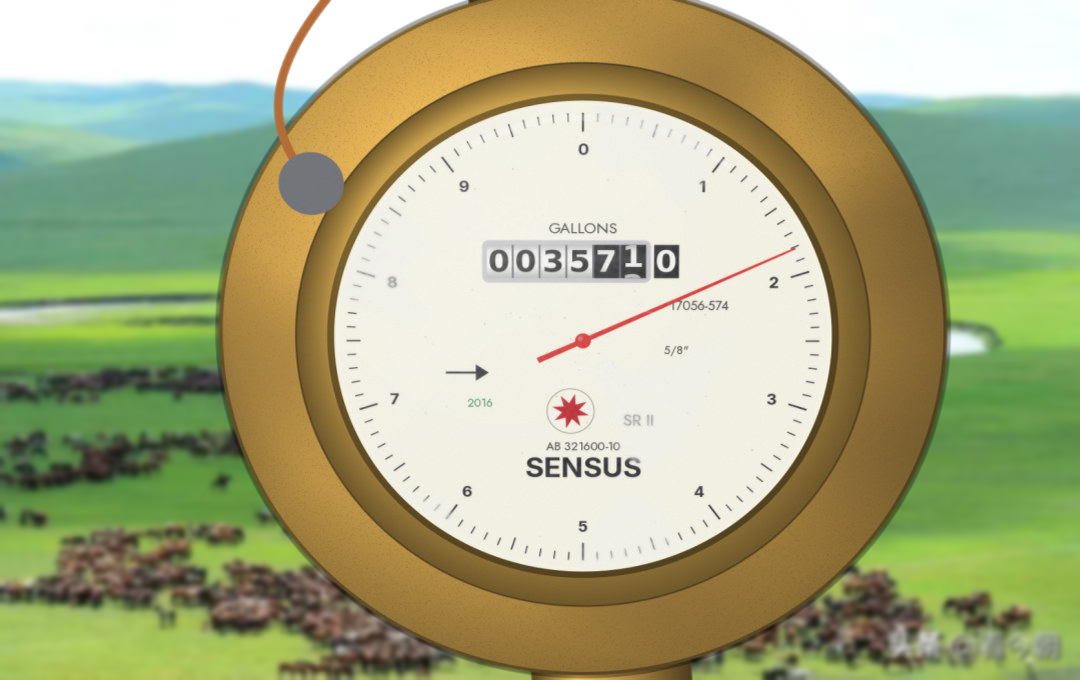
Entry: 35711.8; gal
